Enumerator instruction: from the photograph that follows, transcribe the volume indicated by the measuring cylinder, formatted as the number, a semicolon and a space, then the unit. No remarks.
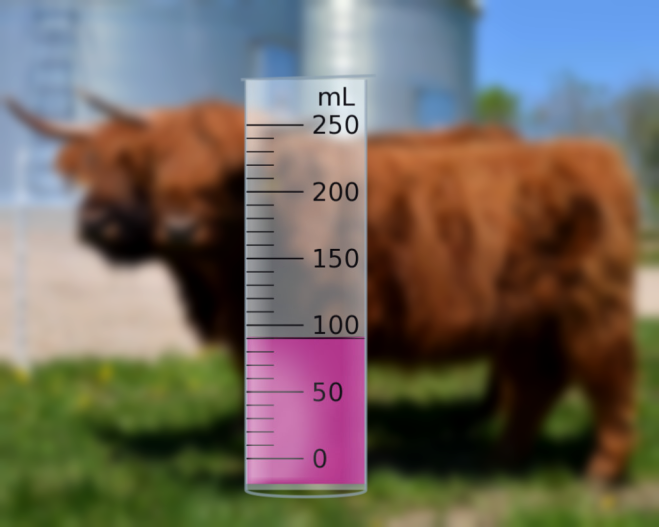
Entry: 90; mL
